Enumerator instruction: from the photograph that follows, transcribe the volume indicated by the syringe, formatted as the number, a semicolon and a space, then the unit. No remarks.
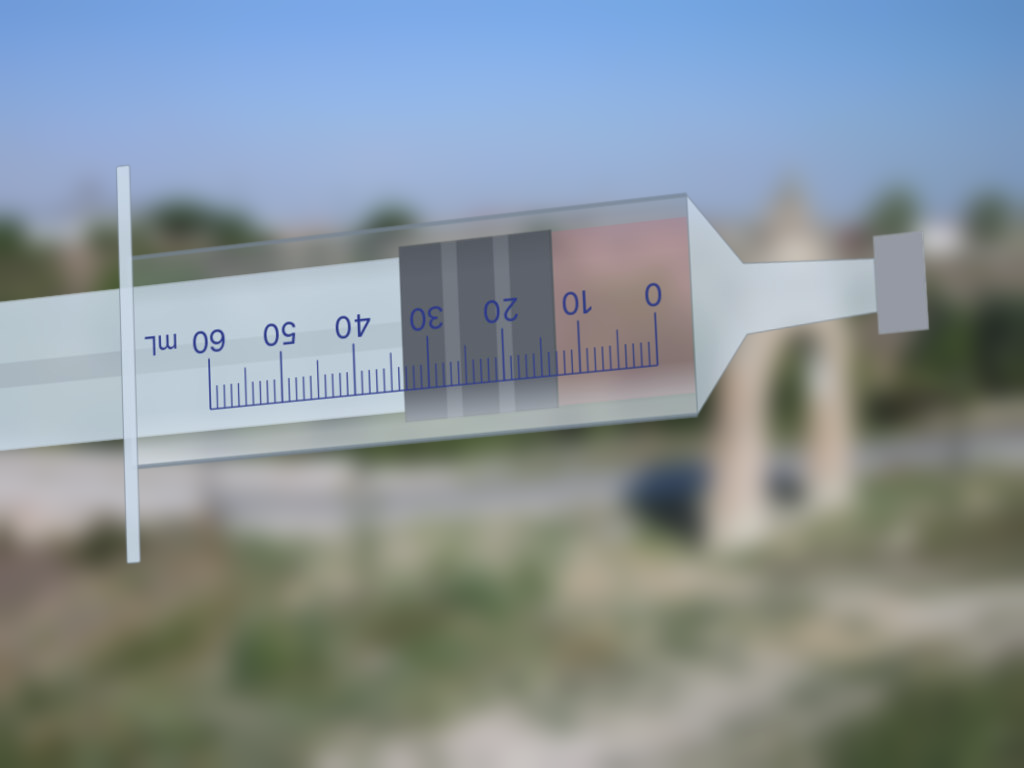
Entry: 13; mL
